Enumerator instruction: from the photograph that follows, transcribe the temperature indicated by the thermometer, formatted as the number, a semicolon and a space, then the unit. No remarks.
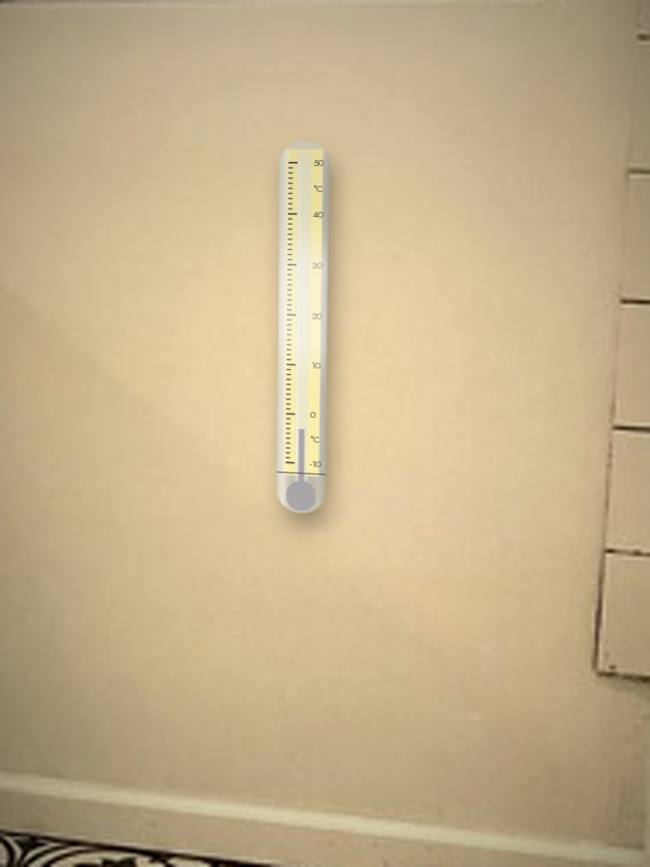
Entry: -3; °C
